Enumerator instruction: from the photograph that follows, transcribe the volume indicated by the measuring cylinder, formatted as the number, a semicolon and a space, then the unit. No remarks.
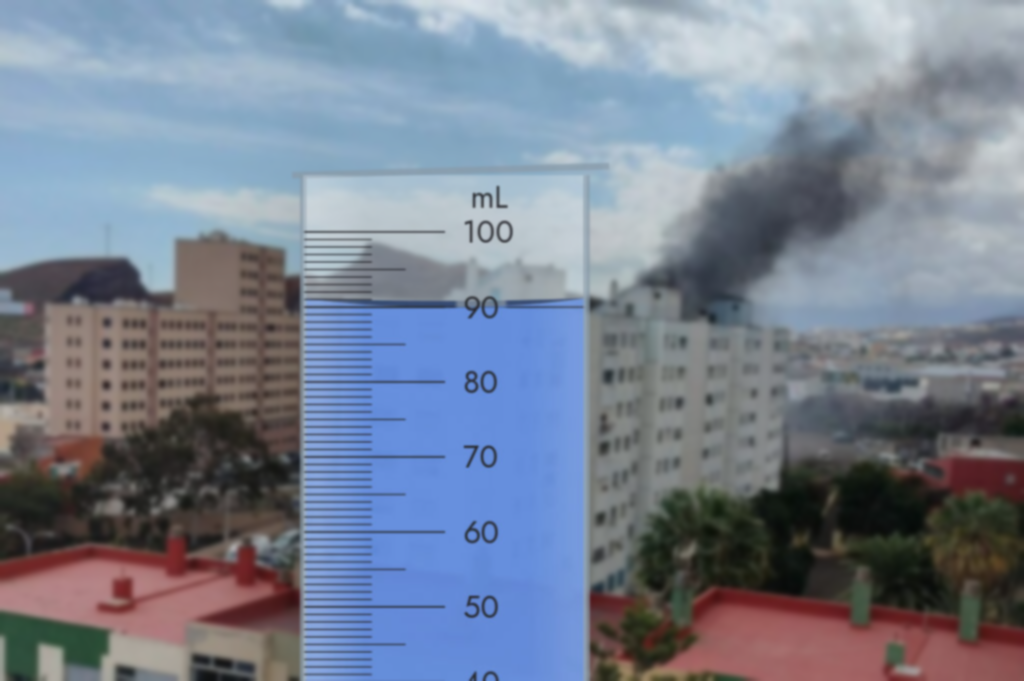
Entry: 90; mL
